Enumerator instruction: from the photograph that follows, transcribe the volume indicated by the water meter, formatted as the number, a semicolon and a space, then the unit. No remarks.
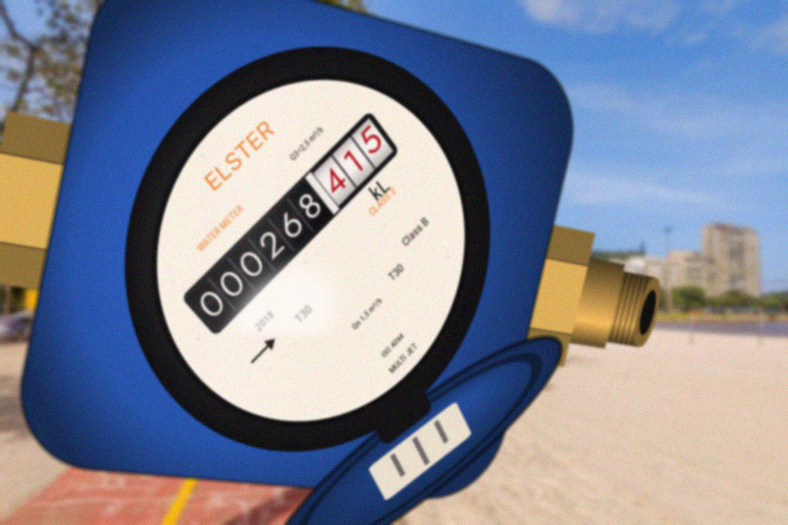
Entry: 268.415; kL
